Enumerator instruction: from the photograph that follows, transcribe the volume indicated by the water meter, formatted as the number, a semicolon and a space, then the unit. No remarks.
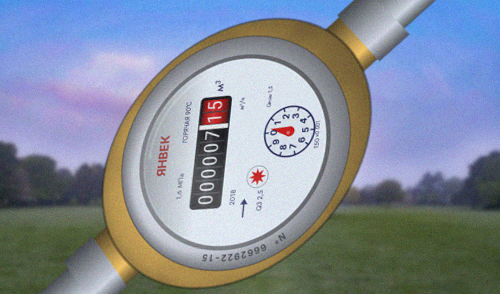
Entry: 7.150; m³
